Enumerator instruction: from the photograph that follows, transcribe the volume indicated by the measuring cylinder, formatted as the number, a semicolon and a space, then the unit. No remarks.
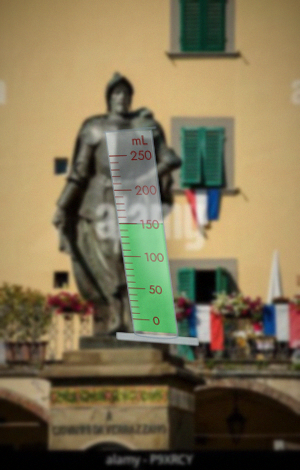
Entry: 150; mL
